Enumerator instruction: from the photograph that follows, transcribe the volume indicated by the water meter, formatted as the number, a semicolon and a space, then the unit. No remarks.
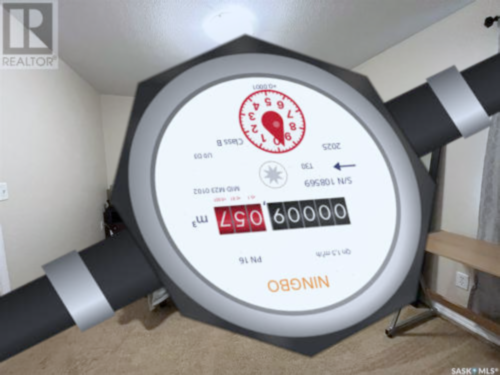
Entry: 9.0569; m³
